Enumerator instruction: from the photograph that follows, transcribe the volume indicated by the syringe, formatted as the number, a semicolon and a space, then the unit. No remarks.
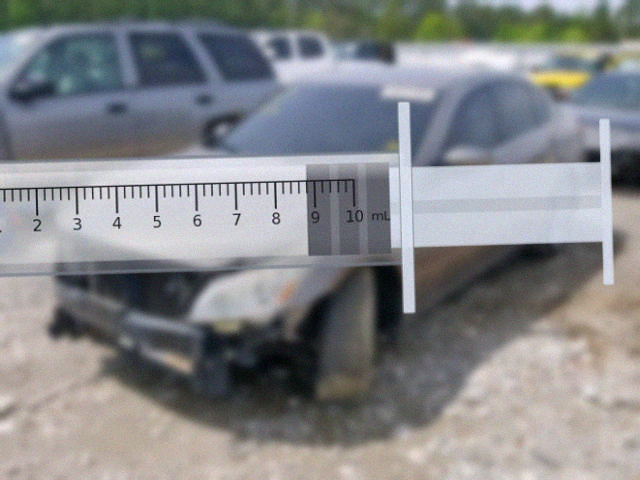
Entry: 8.8; mL
